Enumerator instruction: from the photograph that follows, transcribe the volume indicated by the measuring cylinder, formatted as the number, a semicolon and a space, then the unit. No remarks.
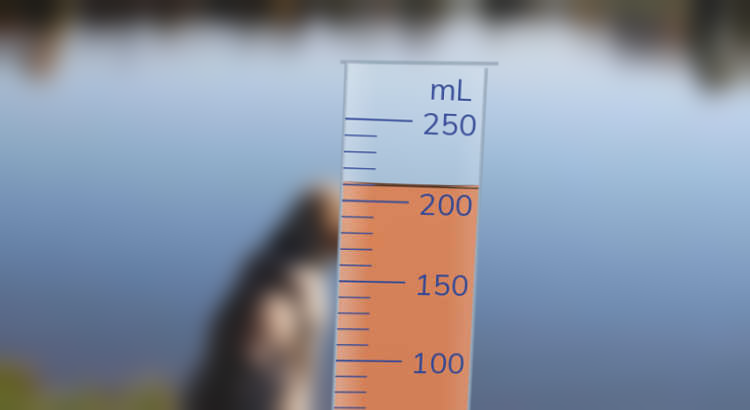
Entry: 210; mL
